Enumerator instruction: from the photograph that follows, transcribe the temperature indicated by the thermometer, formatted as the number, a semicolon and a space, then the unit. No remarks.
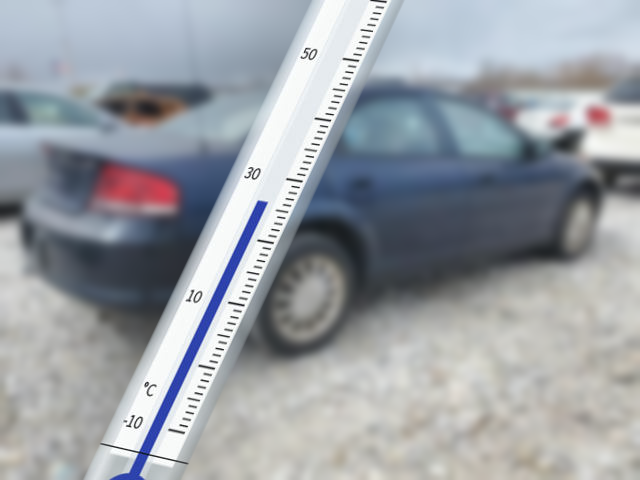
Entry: 26; °C
